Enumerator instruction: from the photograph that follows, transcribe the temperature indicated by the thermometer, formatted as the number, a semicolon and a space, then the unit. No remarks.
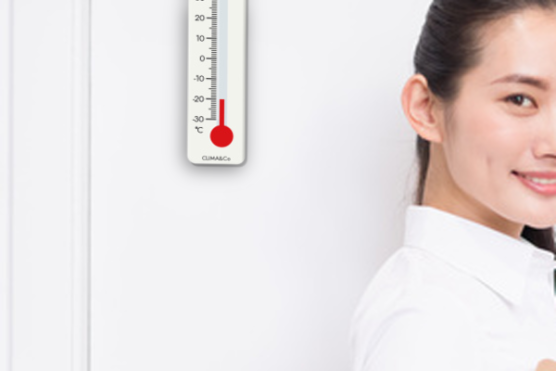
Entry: -20; °C
